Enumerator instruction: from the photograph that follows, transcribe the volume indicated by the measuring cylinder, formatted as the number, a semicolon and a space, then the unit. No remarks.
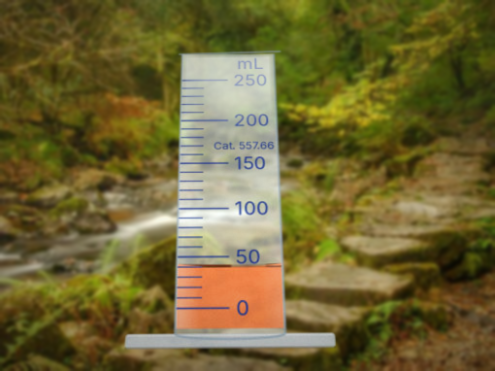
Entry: 40; mL
